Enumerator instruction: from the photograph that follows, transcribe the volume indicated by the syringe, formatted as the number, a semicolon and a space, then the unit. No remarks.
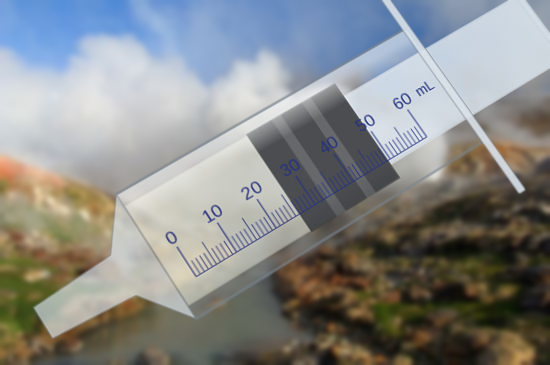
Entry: 26; mL
